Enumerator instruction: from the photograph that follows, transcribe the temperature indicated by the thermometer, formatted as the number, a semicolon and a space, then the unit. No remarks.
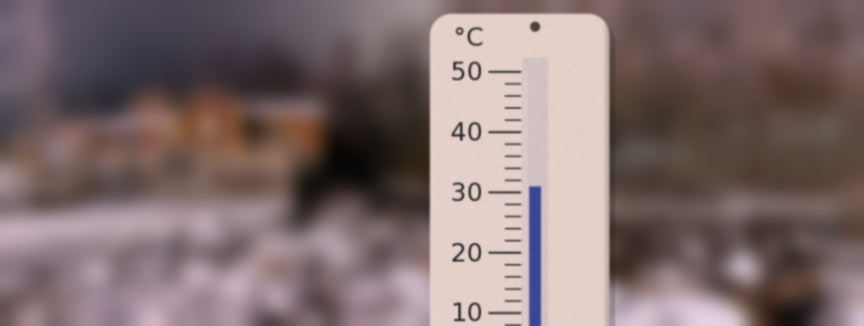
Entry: 31; °C
